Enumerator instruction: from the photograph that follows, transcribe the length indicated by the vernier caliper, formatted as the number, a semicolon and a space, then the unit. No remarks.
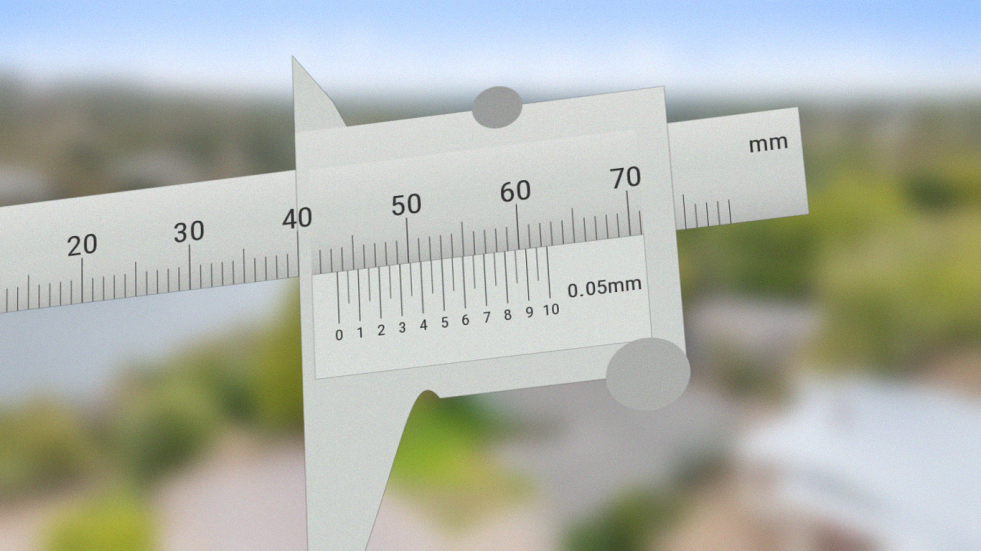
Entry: 43.5; mm
